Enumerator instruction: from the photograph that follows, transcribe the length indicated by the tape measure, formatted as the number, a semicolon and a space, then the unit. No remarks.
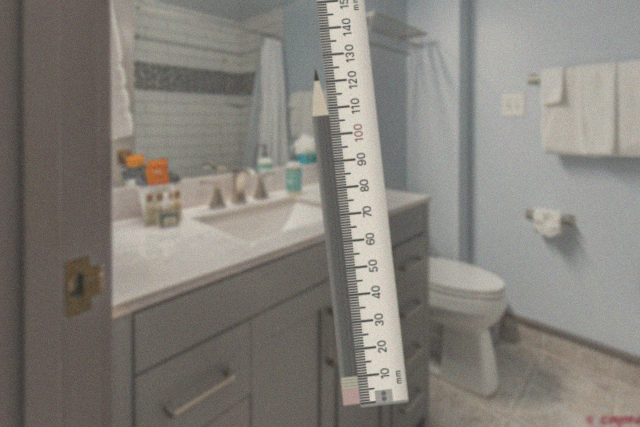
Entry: 125; mm
